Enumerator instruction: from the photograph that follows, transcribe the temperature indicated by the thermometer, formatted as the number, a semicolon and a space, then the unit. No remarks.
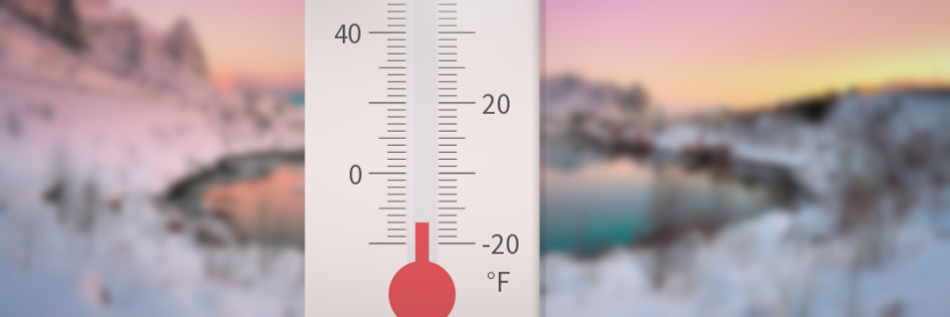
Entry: -14; °F
